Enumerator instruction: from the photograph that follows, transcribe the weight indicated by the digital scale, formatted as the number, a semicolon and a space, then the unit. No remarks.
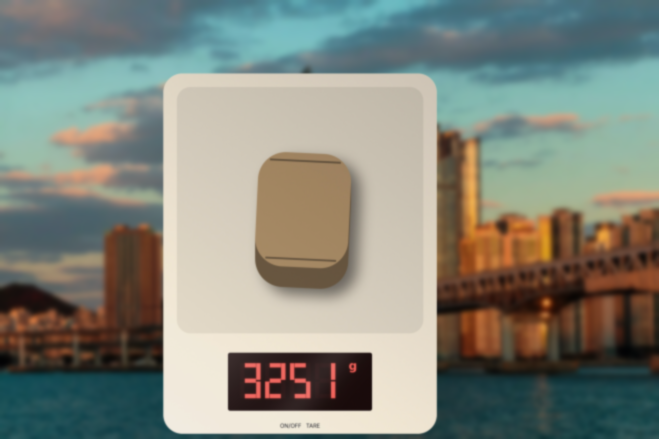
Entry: 3251; g
